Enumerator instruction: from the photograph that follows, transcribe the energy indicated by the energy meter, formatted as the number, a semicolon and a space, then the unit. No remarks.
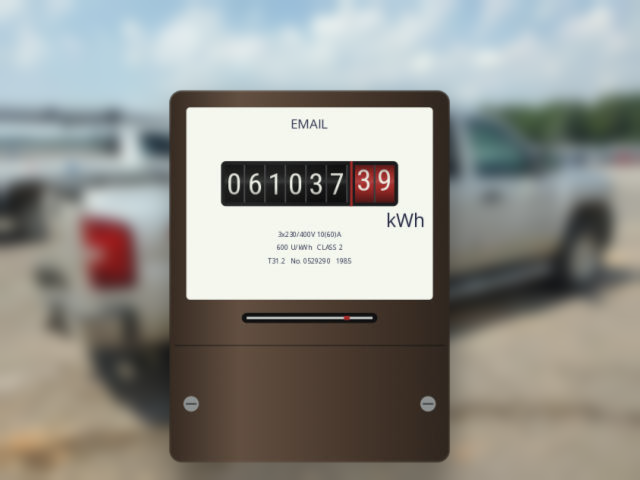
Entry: 61037.39; kWh
